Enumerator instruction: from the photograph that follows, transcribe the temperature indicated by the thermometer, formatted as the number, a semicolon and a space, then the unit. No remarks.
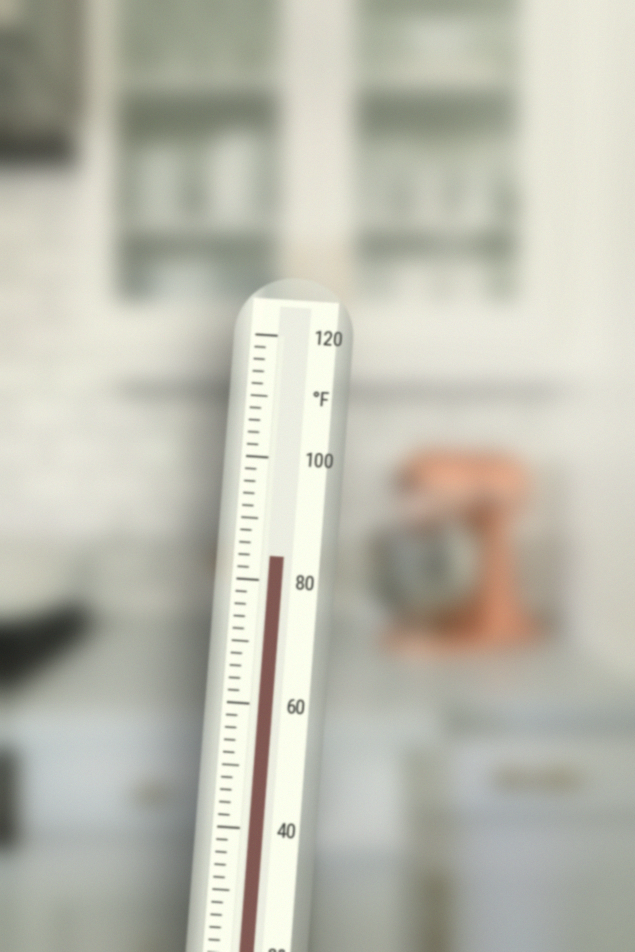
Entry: 84; °F
